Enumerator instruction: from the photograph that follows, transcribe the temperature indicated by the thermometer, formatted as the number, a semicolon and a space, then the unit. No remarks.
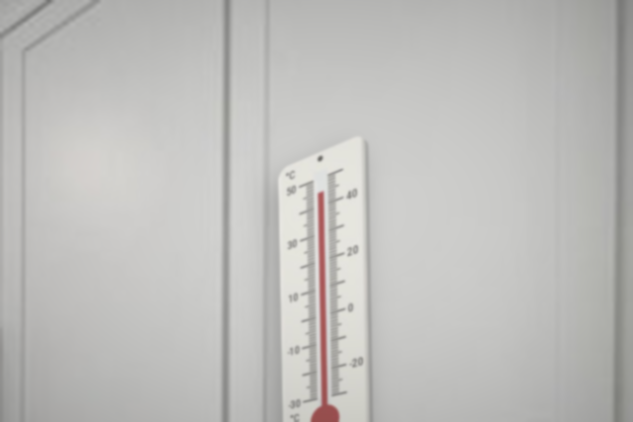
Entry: 45; °C
